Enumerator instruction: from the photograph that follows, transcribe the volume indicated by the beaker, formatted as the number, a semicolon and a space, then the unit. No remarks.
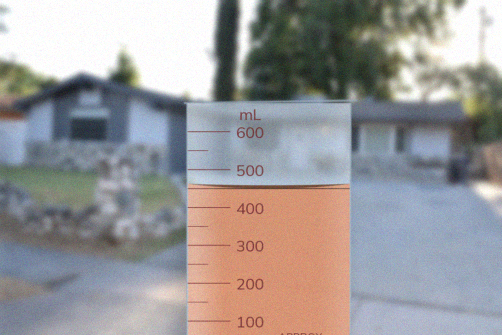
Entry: 450; mL
